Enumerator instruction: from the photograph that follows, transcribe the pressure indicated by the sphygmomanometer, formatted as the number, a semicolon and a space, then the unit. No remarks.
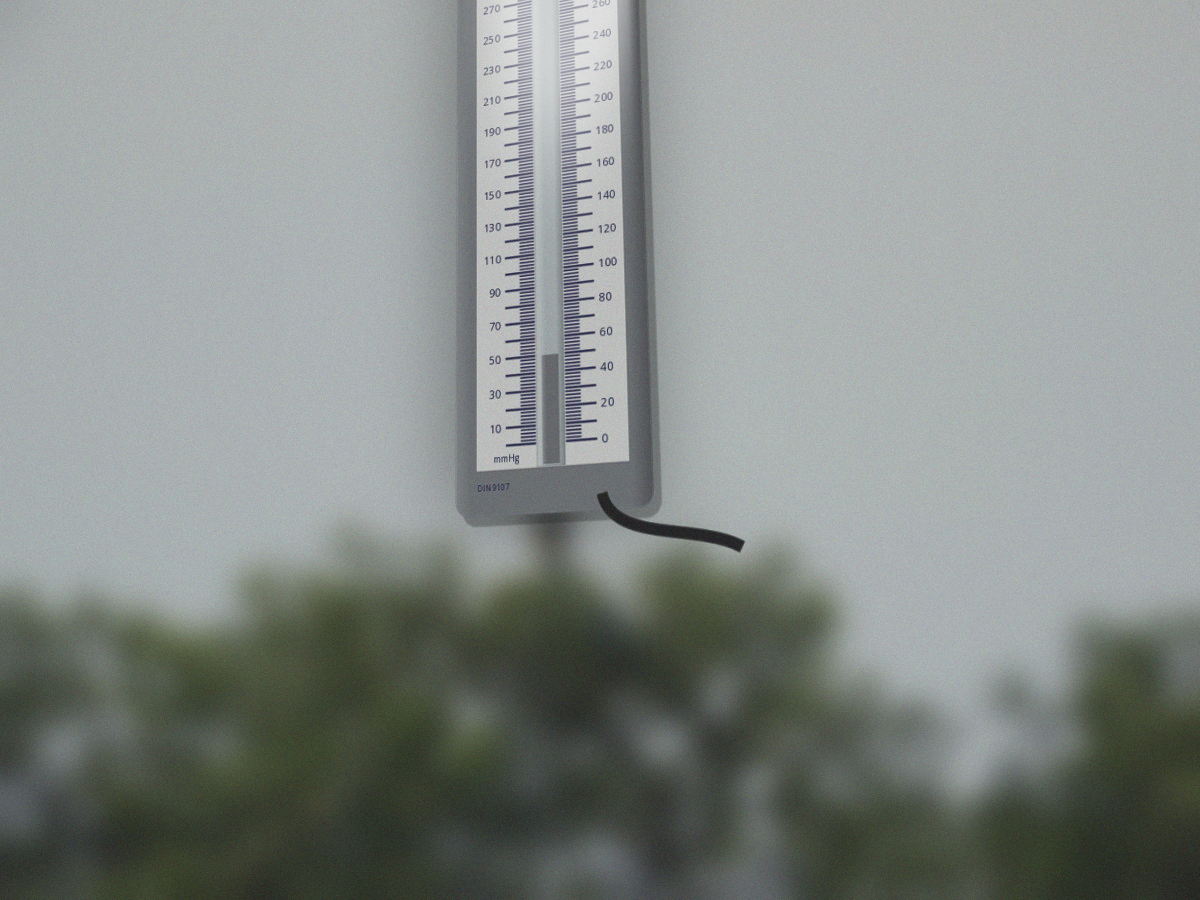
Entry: 50; mmHg
